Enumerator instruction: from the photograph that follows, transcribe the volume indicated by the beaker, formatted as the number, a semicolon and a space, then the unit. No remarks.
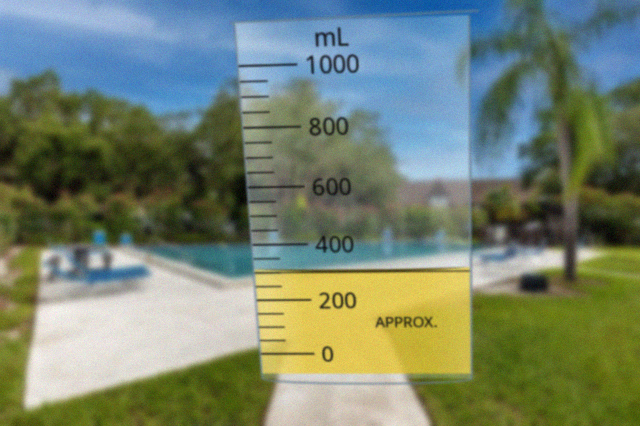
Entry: 300; mL
